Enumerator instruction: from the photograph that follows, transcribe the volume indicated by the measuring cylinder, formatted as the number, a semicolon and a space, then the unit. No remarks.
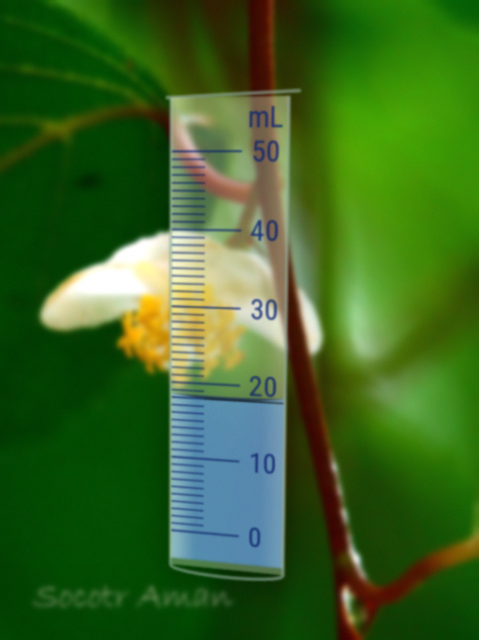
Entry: 18; mL
